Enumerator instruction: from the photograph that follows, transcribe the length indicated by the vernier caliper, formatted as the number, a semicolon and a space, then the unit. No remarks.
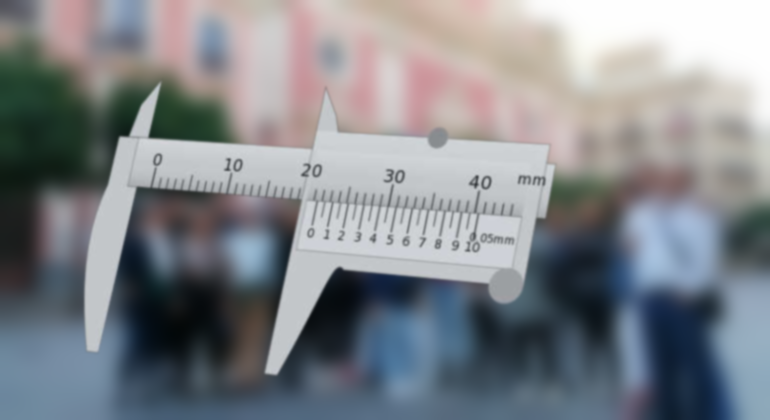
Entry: 21.4; mm
